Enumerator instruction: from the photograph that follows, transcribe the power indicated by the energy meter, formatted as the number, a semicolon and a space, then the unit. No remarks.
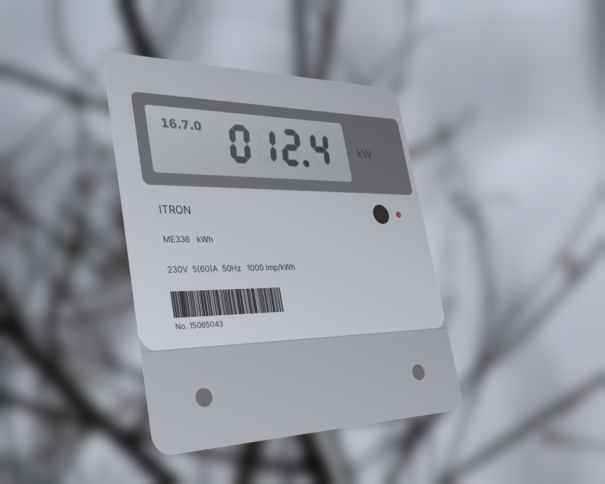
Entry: 12.4; kW
